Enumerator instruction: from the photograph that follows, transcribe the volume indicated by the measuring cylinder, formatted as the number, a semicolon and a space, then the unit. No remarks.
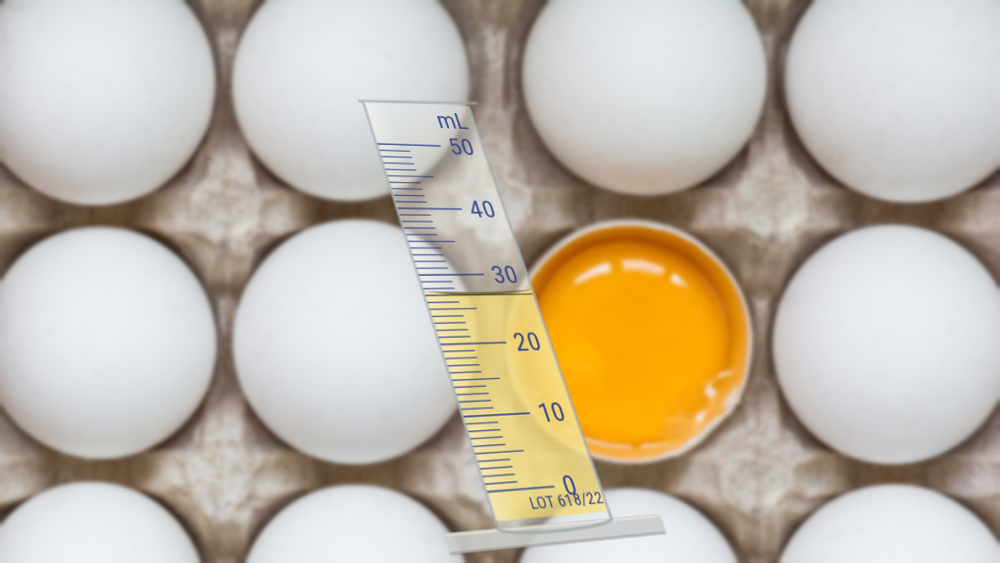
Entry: 27; mL
